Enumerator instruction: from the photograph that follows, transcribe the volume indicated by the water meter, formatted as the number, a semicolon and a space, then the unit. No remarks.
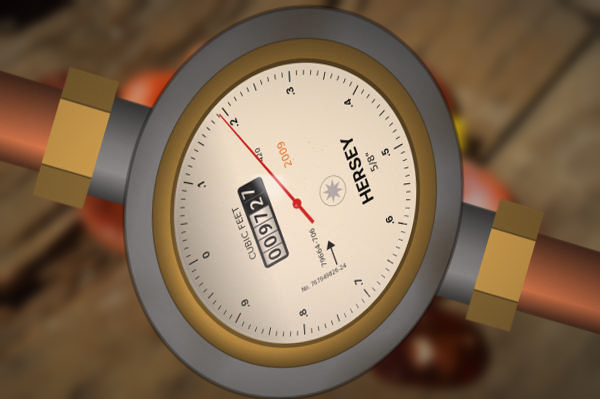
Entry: 9727.19; ft³
